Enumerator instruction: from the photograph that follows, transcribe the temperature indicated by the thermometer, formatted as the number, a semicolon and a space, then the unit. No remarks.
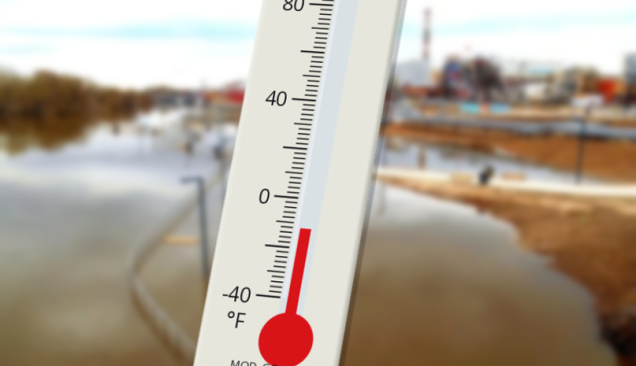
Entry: -12; °F
